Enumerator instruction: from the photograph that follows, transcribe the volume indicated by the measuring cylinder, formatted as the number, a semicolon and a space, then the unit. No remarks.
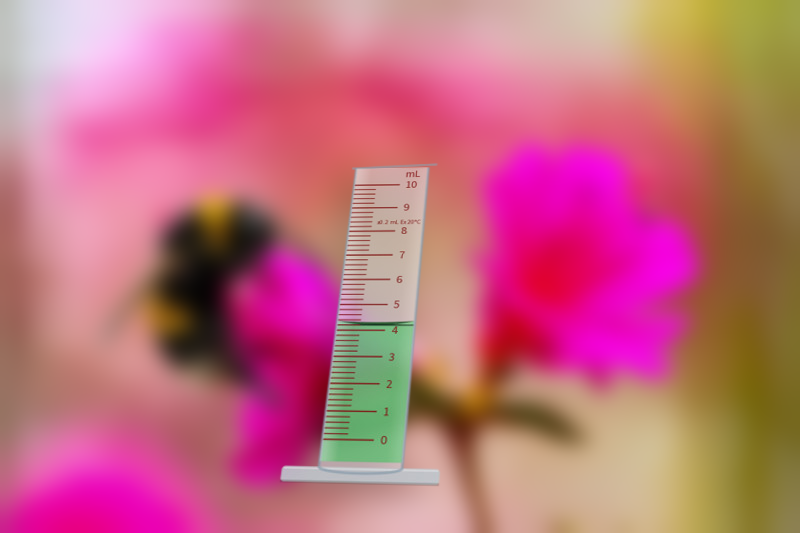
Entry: 4.2; mL
